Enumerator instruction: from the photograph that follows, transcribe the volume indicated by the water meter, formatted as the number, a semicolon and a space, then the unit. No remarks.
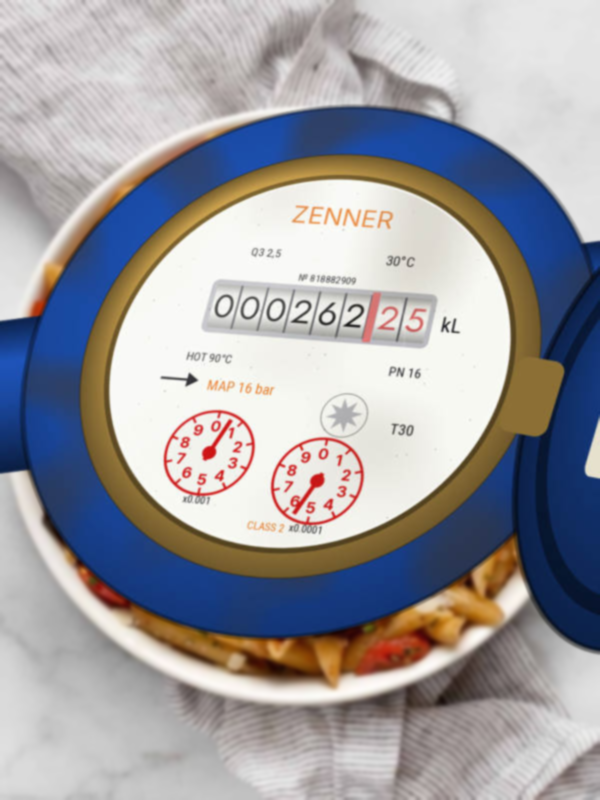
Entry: 262.2505; kL
